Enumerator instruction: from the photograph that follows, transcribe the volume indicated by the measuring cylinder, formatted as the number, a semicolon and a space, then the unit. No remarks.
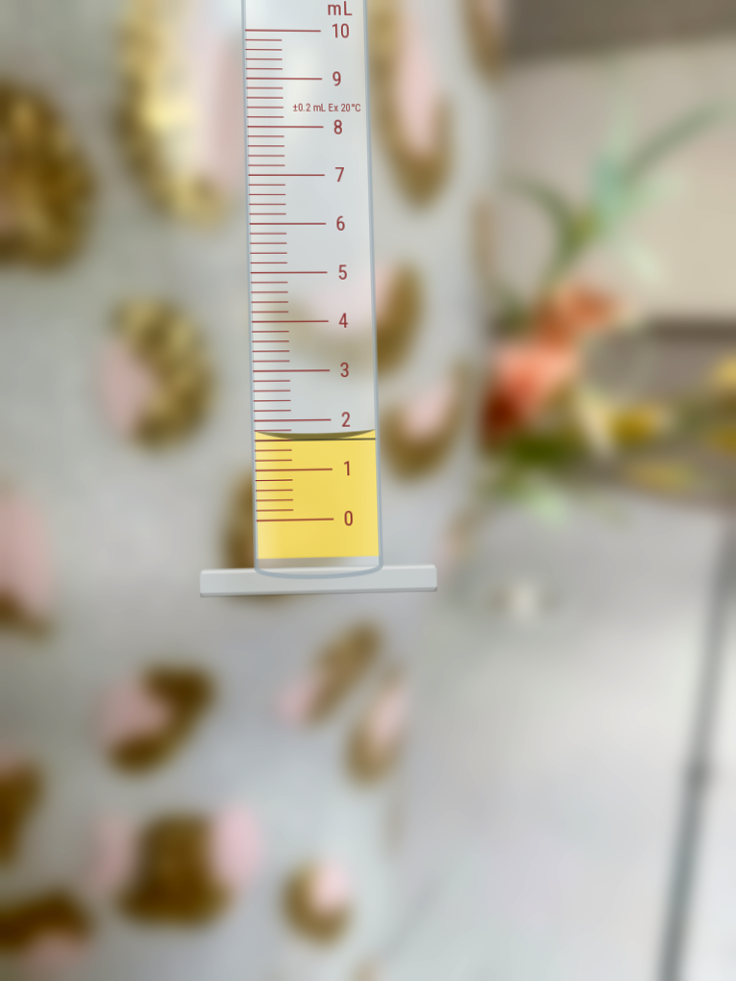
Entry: 1.6; mL
